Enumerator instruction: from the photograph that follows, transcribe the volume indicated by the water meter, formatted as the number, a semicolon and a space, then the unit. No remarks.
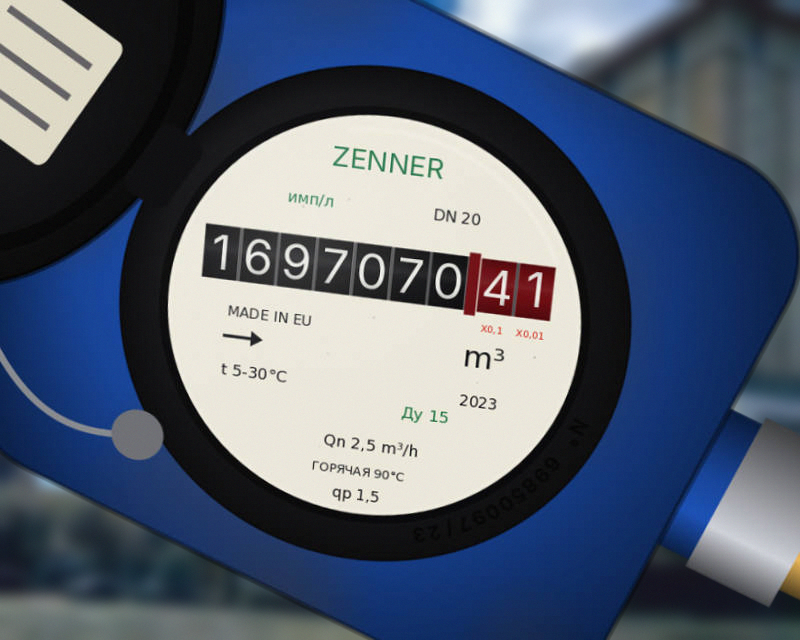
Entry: 1697070.41; m³
